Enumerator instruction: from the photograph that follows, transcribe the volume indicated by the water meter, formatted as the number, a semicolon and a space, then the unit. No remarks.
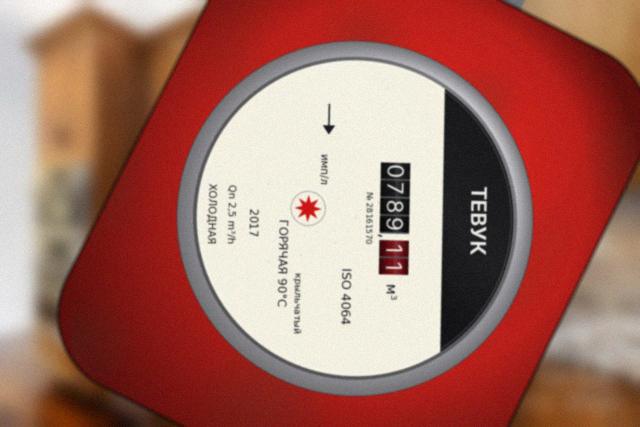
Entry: 789.11; m³
